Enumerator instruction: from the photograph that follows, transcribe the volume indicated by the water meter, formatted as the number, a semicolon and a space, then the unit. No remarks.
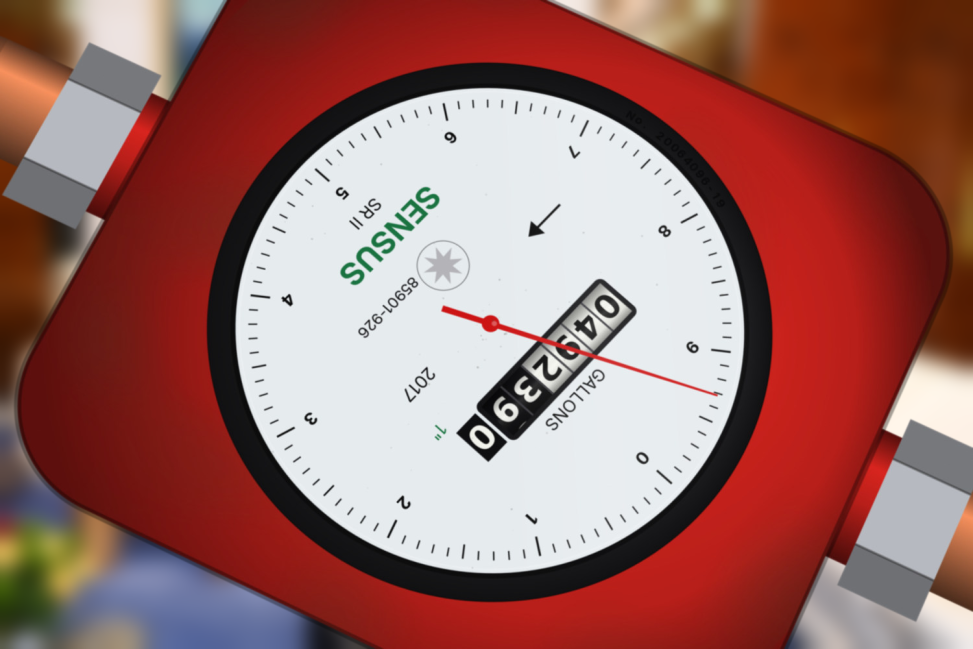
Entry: 492389.3; gal
